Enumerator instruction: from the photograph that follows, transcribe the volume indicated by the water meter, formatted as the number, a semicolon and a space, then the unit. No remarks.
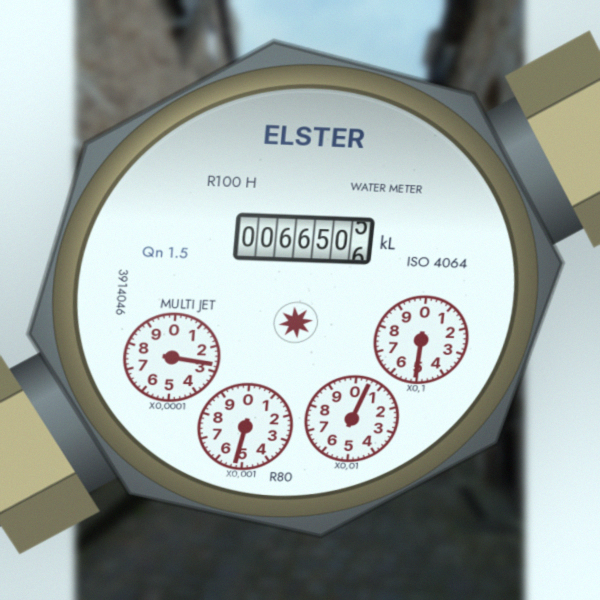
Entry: 66505.5052; kL
